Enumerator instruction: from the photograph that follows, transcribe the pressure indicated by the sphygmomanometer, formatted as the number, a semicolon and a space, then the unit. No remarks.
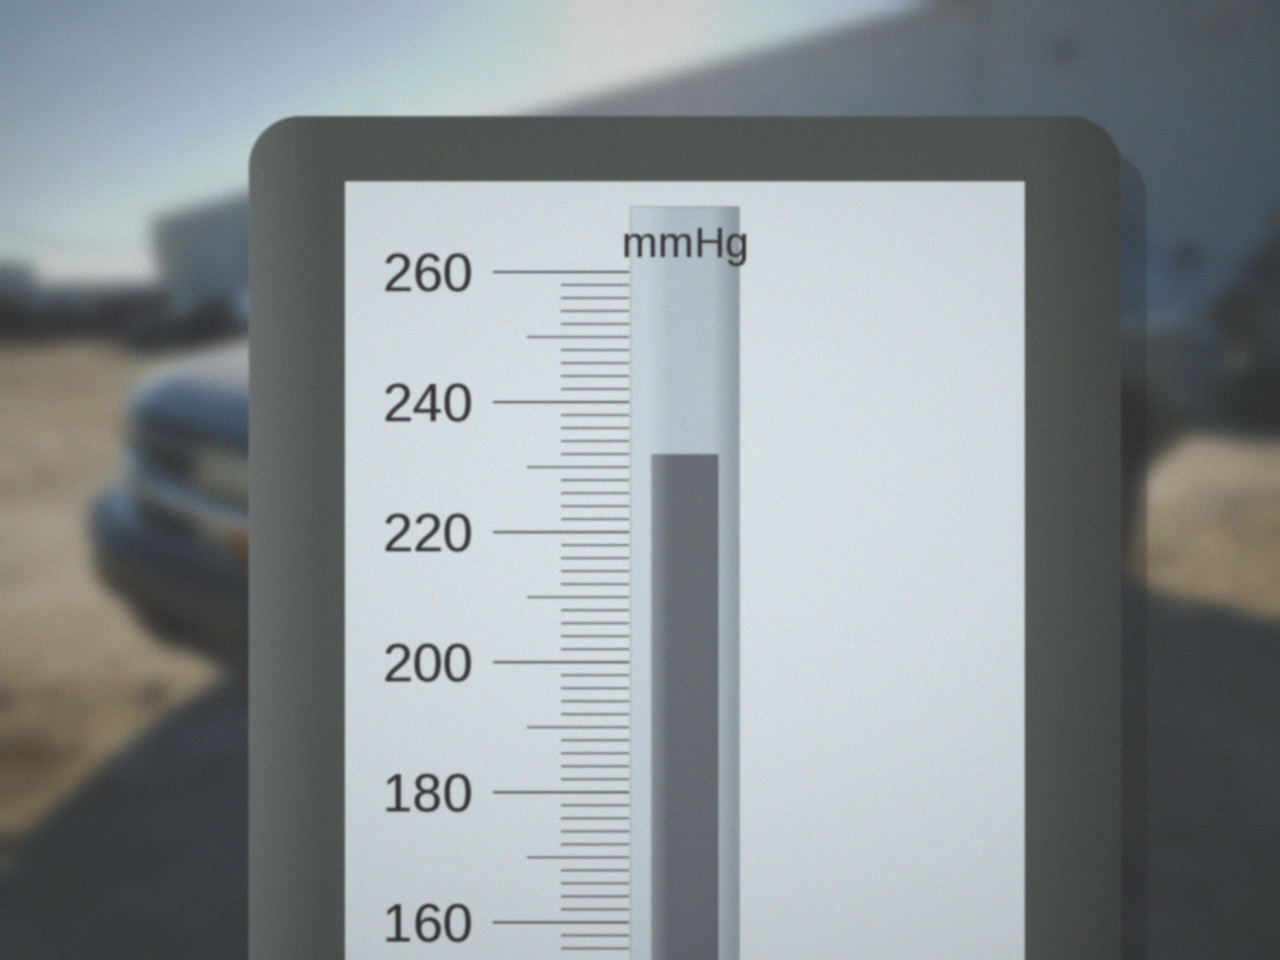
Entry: 232; mmHg
